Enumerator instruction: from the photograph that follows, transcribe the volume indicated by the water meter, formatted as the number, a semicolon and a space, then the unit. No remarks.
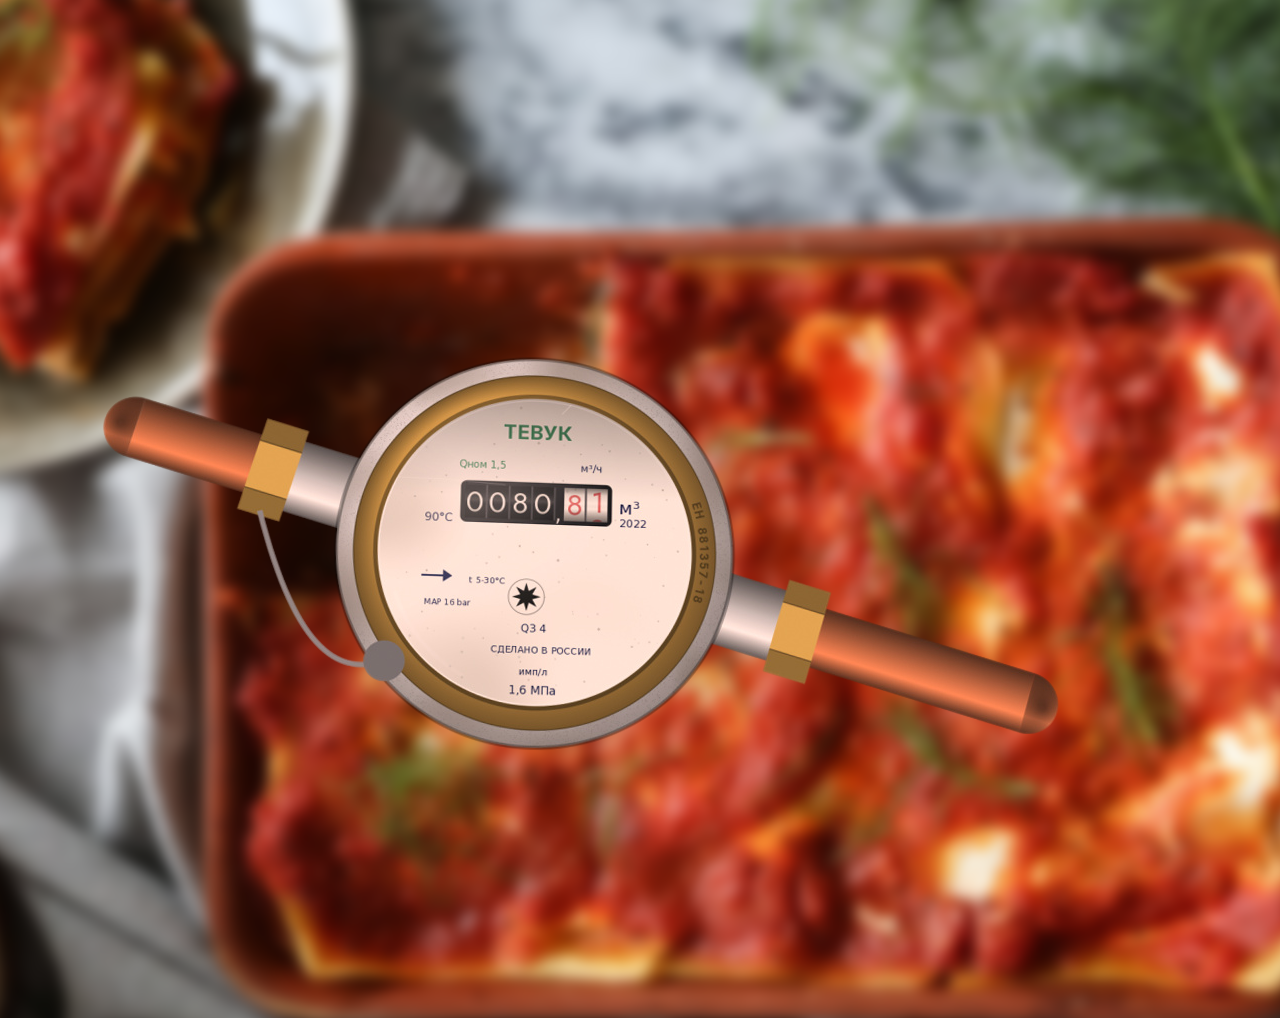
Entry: 80.81; m³
